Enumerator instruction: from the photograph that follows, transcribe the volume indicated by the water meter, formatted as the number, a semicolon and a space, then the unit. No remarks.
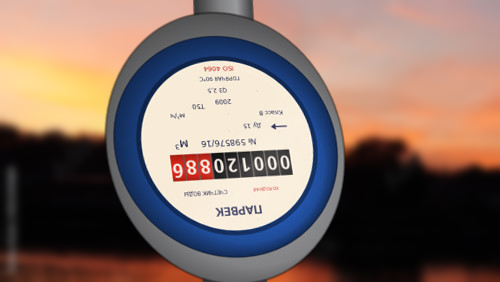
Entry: 120.886; m³
